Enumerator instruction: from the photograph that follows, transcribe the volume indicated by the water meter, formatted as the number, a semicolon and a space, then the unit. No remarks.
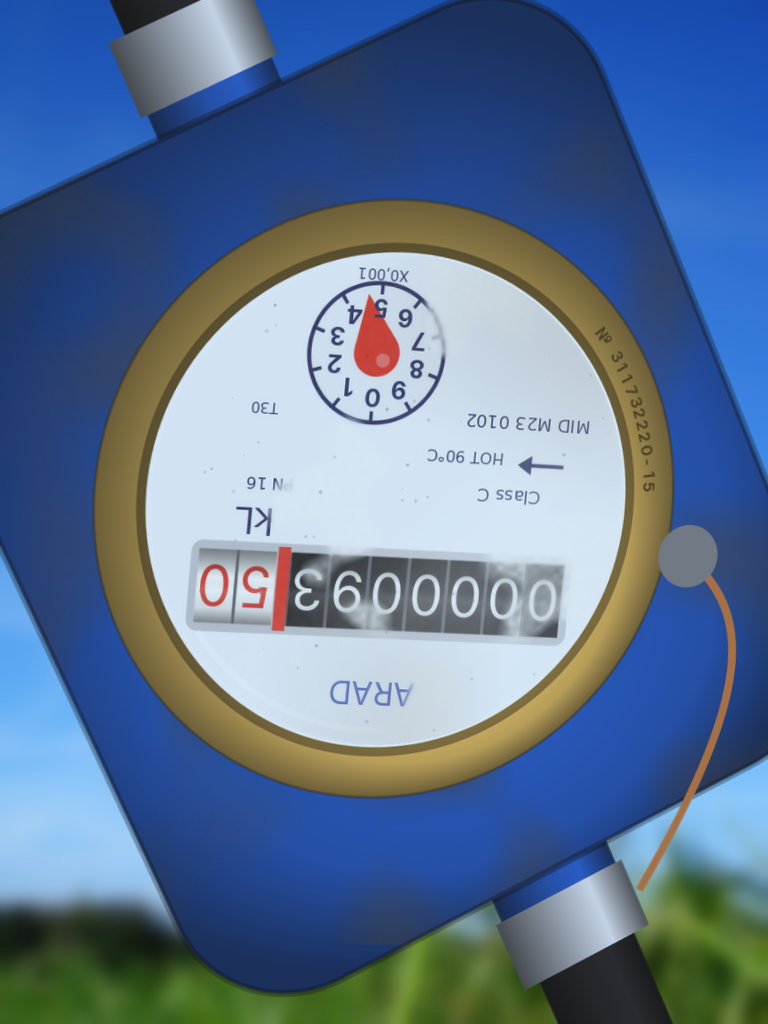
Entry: 93.504; kL
